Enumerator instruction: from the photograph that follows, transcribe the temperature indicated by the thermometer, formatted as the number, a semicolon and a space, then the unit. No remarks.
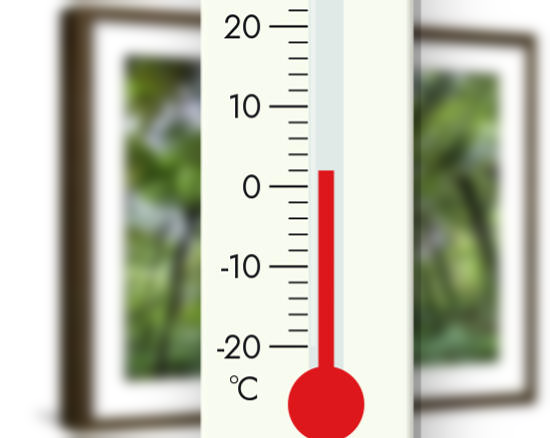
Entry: 2; °C
